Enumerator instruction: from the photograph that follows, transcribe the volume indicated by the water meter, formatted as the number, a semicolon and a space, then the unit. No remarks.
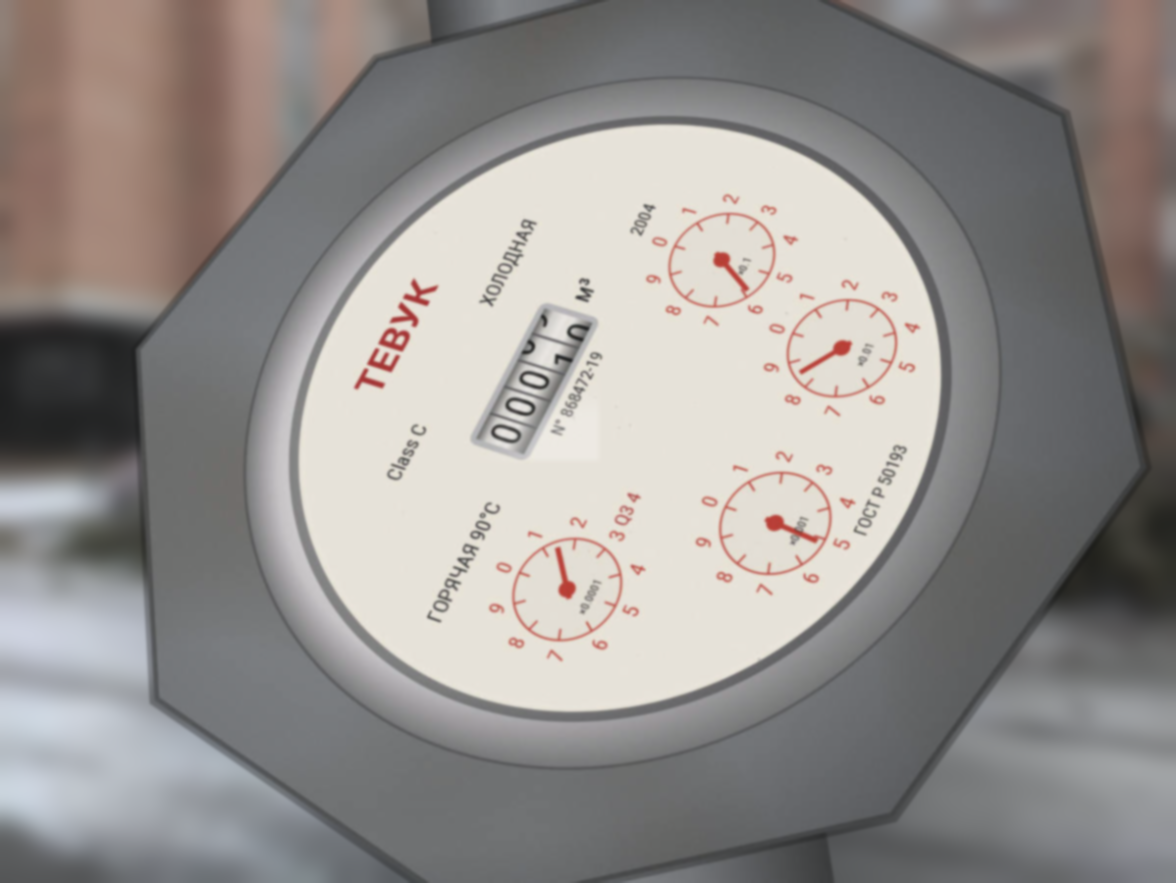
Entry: 9.5851; m³
